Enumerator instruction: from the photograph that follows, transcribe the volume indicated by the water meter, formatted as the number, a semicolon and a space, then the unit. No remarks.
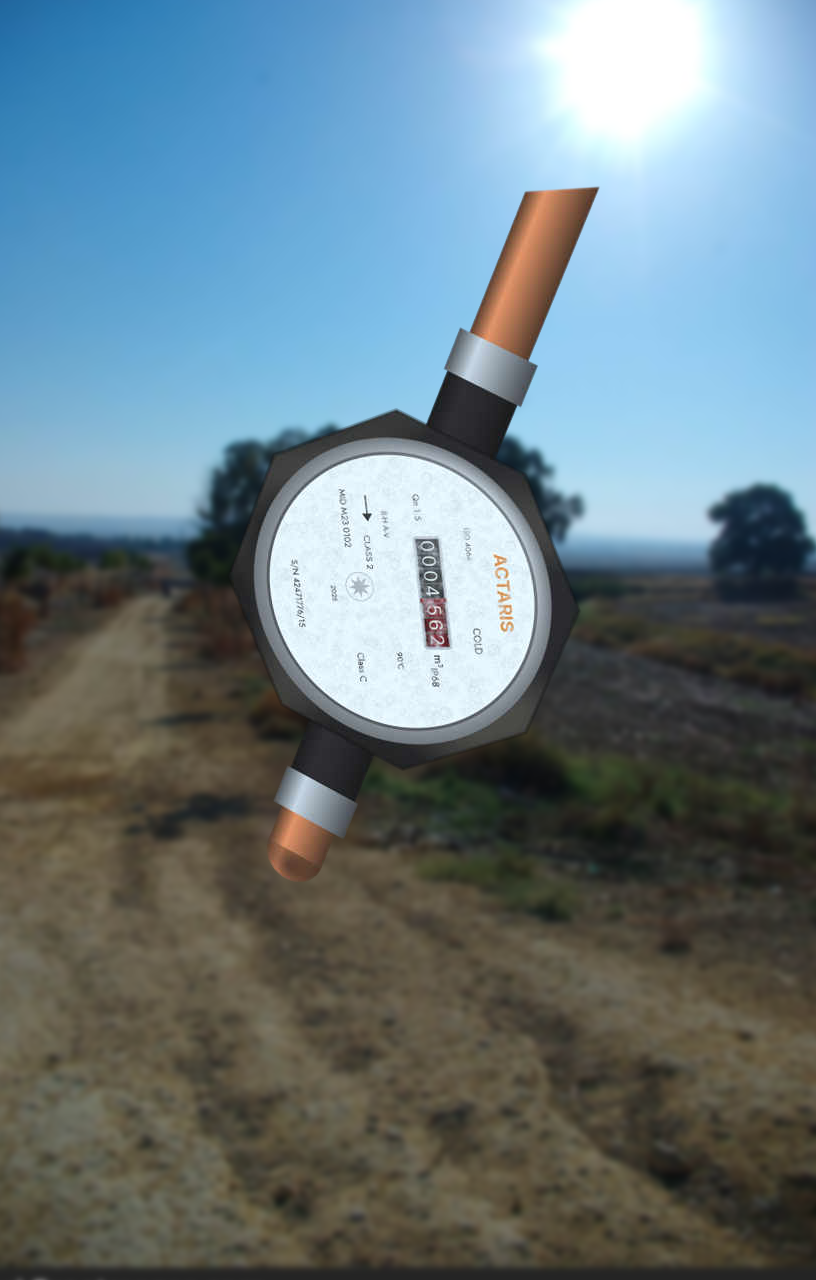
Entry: 4.562; m³
